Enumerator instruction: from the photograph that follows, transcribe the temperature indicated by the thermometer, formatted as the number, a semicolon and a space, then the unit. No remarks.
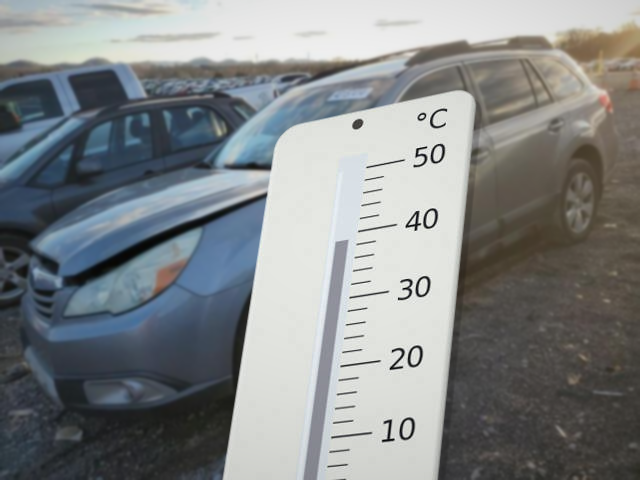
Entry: 39; °C
